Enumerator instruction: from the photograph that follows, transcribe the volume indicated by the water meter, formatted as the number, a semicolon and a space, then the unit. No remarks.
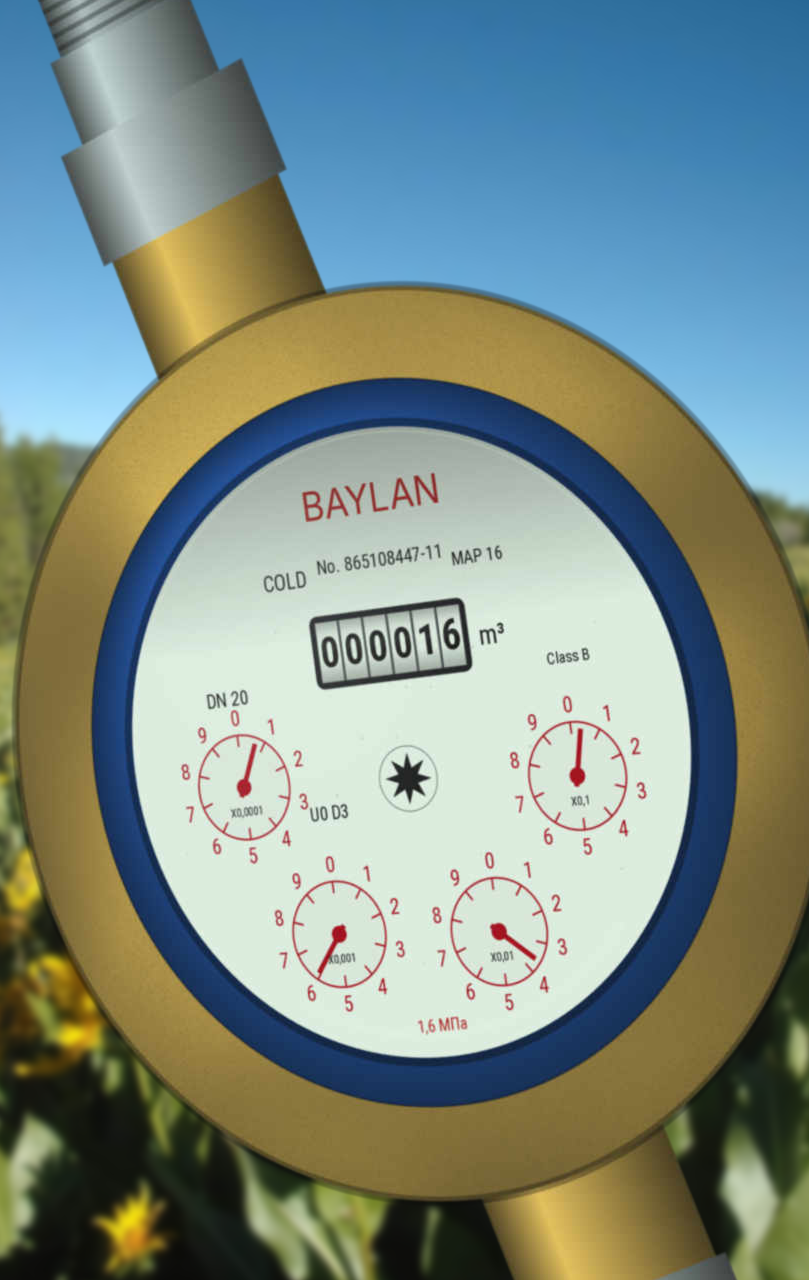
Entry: 16.0360; m³
